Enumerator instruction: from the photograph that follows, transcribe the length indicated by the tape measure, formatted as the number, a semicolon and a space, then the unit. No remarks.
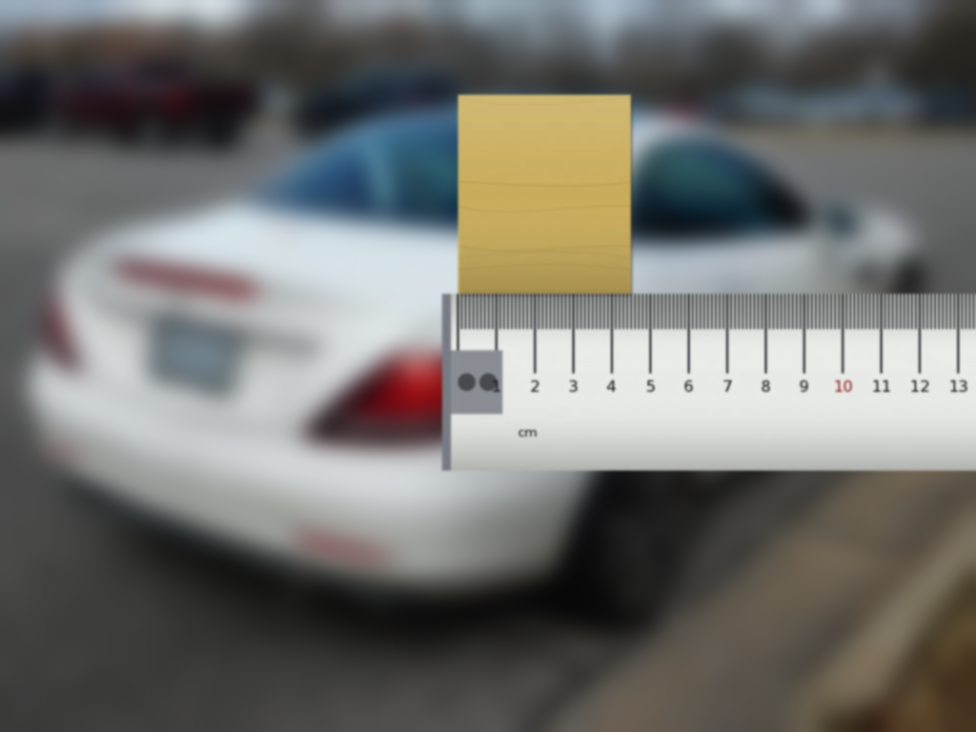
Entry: 4.5; cm
